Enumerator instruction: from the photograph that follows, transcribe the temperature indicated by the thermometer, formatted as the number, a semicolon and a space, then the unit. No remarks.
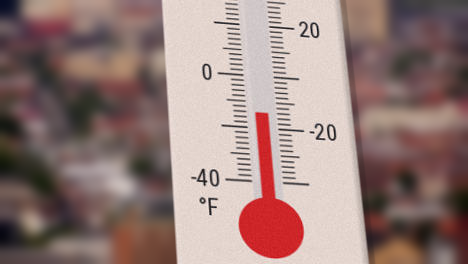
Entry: -14; °F
